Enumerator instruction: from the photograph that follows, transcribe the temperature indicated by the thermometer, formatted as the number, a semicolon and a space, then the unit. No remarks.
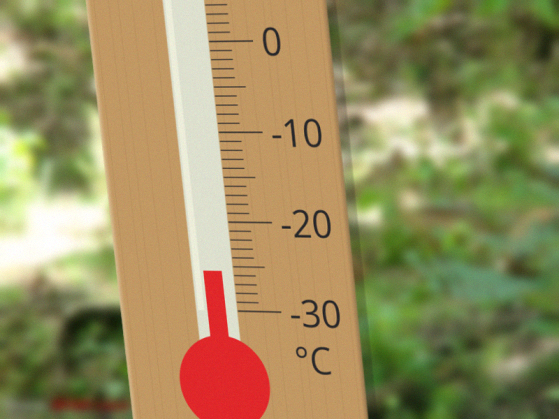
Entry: -25.5; °C
